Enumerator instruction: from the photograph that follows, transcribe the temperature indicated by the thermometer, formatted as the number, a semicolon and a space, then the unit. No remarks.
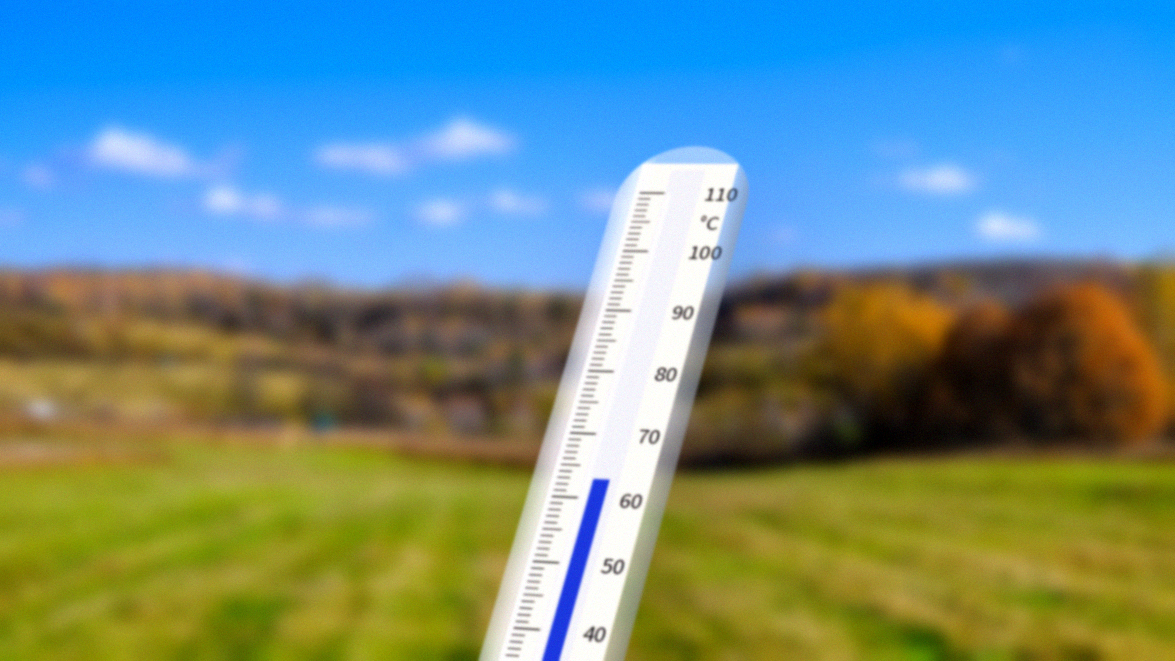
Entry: 63; °C
